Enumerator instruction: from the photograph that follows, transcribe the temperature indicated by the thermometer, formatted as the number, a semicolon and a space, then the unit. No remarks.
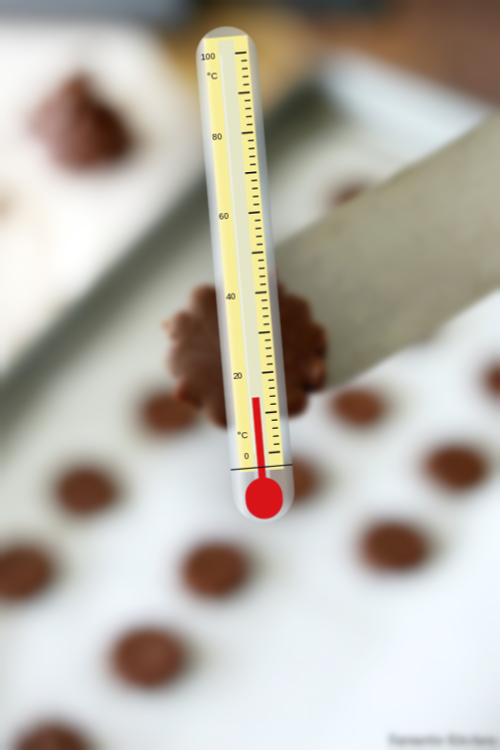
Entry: 14; °C
